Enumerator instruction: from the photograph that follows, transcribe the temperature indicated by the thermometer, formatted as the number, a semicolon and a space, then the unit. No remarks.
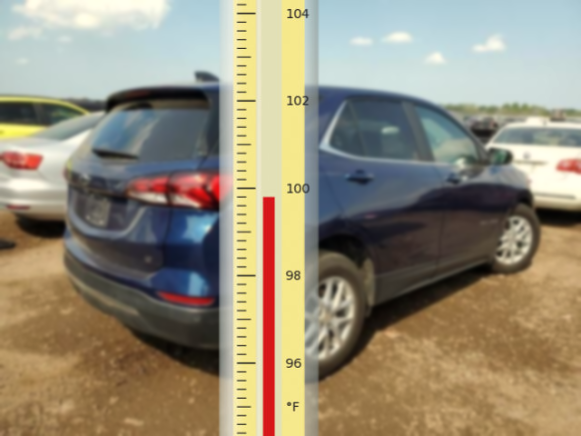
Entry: 99.8; °F
